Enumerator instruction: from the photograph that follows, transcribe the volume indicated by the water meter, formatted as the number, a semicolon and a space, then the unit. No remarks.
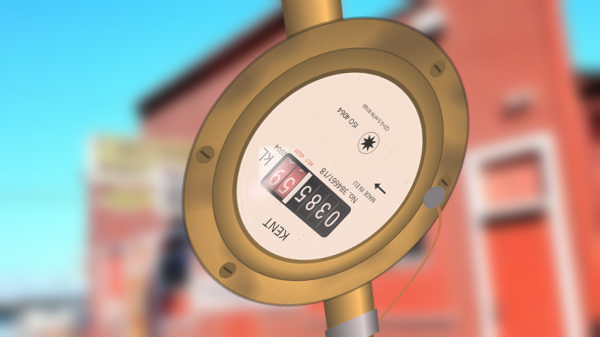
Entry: 385.59; kL
